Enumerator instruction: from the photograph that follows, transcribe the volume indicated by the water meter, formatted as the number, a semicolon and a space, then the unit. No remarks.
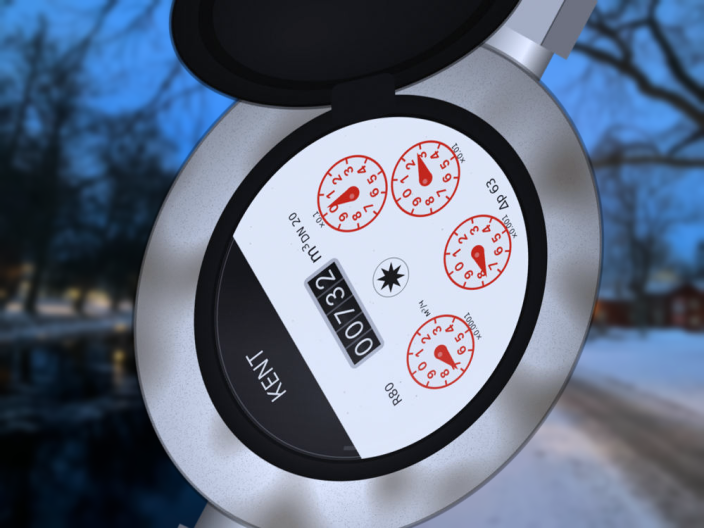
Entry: 732.0277; m³
